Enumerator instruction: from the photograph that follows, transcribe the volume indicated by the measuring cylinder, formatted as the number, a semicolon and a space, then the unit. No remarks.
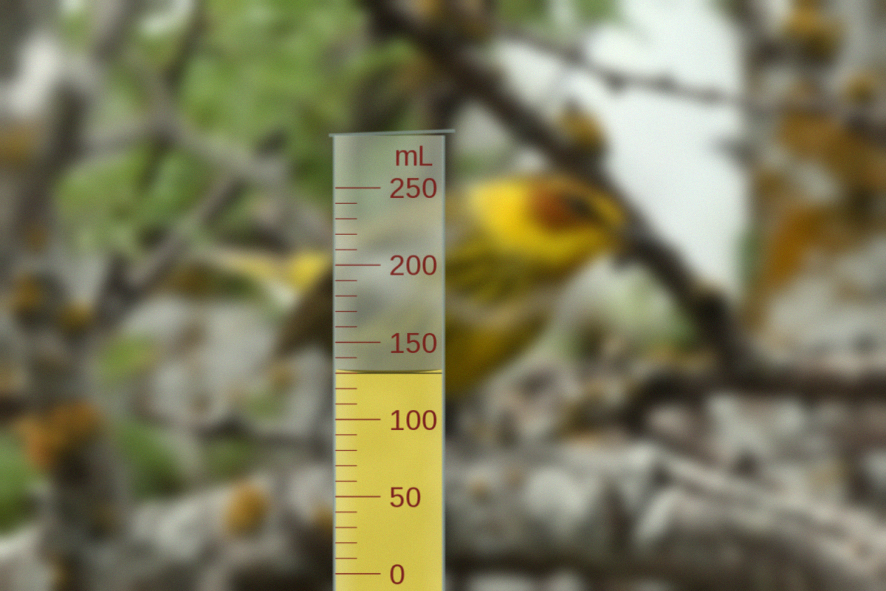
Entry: 130; mL
